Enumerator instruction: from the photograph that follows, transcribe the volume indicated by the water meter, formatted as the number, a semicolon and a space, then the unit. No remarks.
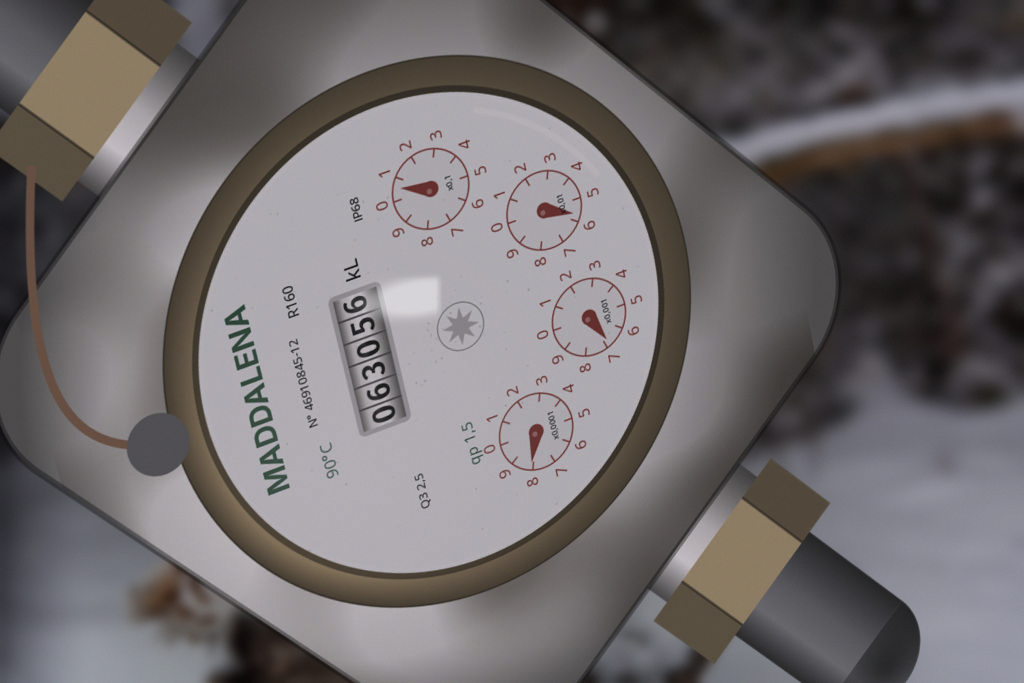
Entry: 63056.0568; kL
